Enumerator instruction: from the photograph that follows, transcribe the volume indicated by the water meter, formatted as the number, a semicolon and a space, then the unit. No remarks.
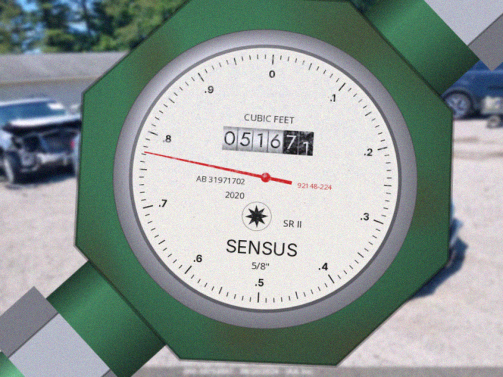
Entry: 51670.77; ft³
